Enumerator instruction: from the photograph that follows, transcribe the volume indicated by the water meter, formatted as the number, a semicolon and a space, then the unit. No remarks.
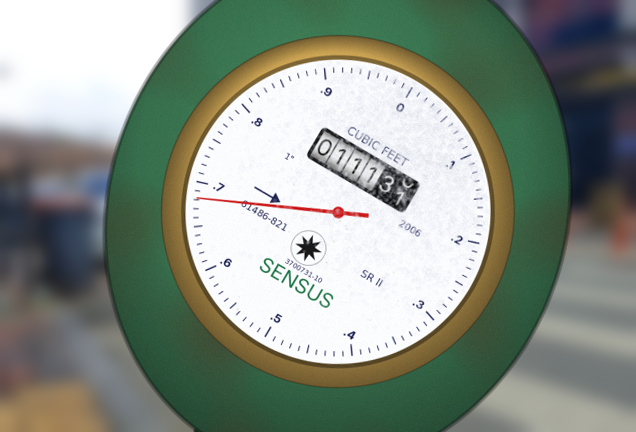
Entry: 11130.68; ft³
